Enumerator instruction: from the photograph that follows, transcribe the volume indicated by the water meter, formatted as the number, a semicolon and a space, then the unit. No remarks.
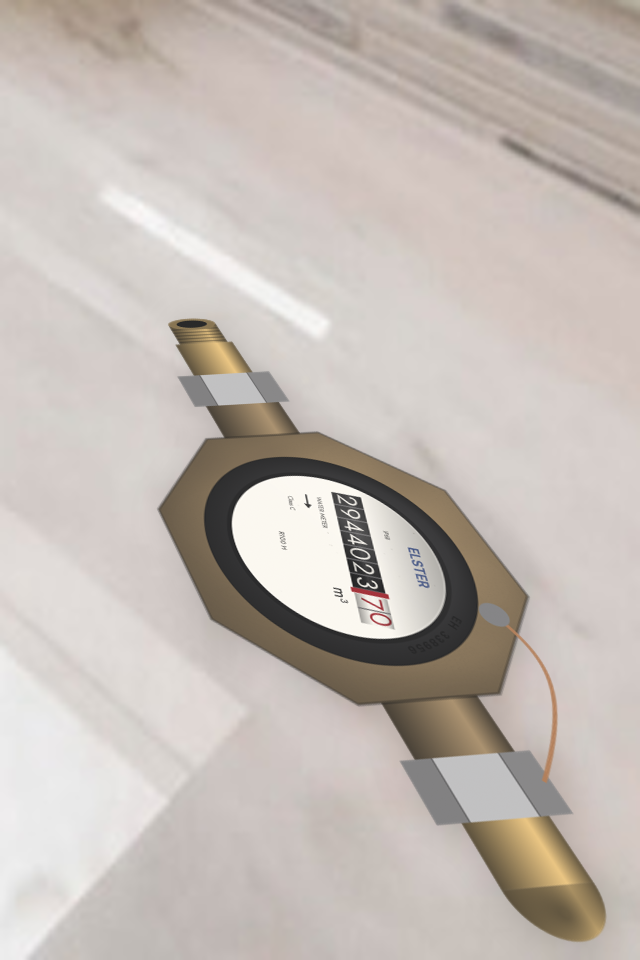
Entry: 2944023.70; m³
